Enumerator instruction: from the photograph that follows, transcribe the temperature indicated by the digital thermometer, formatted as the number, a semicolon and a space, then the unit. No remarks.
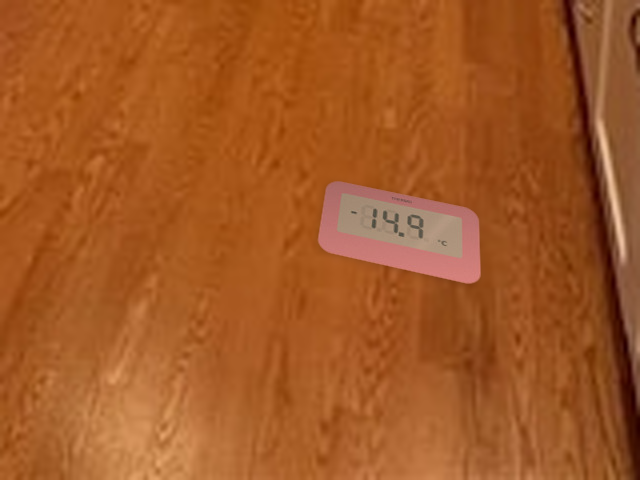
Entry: -14.9; °C
